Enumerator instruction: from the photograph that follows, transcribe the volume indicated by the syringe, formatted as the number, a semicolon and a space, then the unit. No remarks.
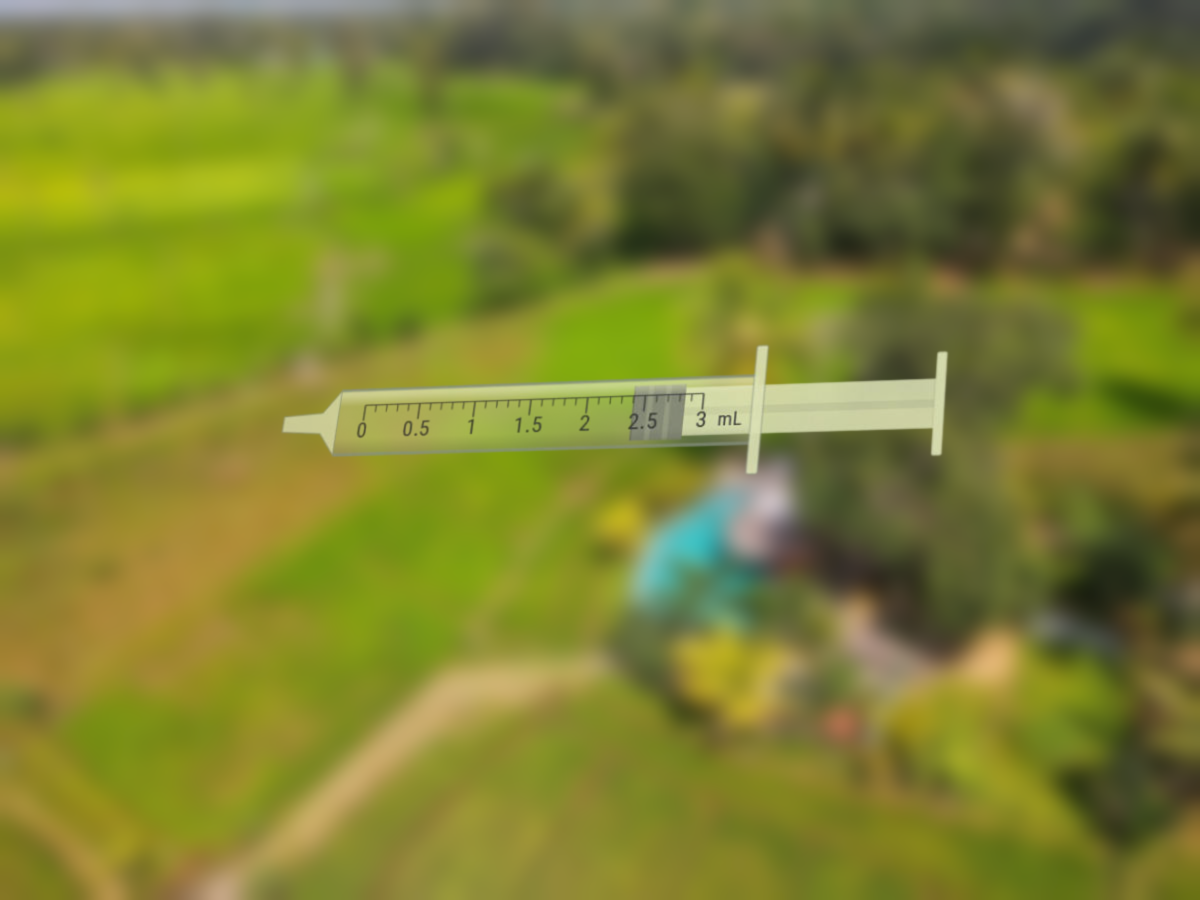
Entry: 2.4; mL
